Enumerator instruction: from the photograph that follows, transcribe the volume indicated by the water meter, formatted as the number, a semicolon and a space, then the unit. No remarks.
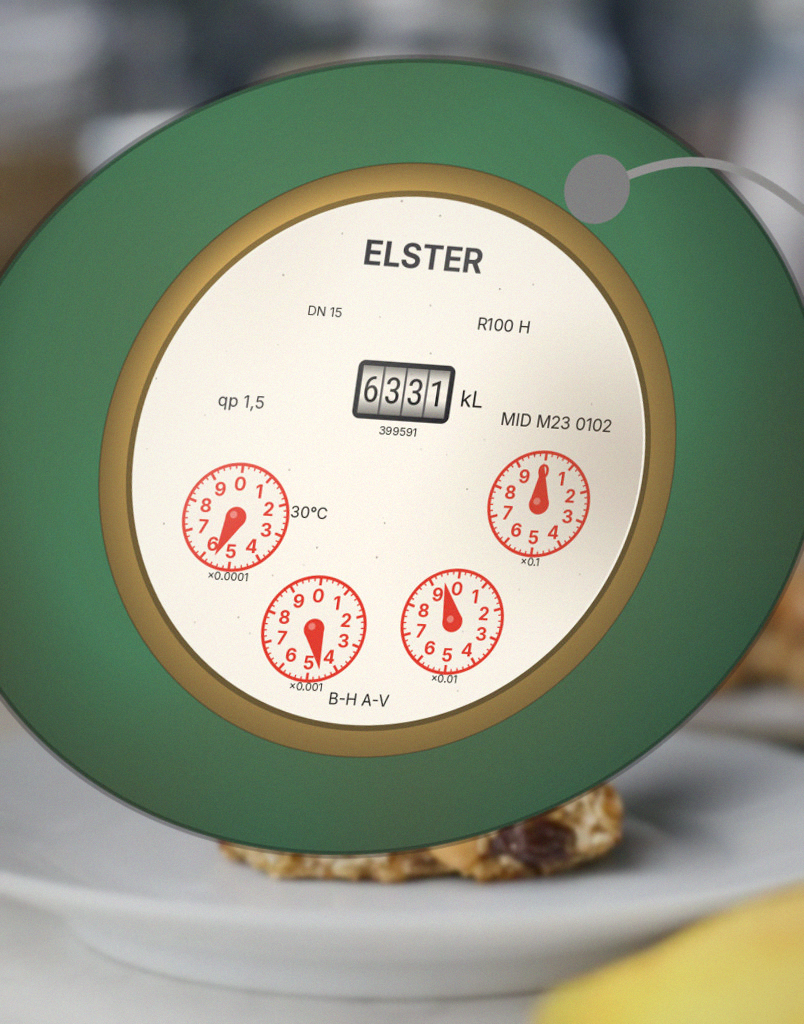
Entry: 6330.9945; kL
